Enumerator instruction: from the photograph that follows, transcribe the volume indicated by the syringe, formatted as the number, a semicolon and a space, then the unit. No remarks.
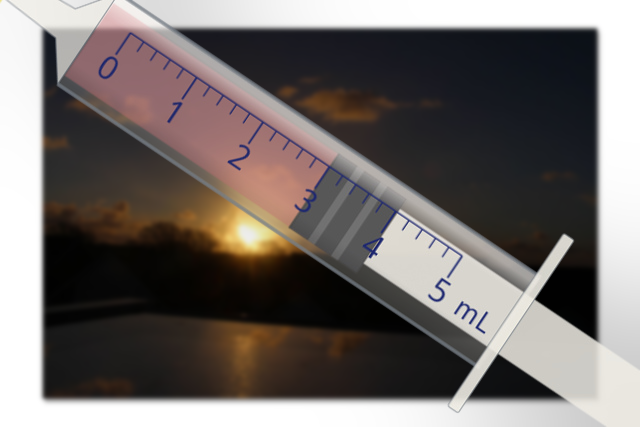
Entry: 3; mL
